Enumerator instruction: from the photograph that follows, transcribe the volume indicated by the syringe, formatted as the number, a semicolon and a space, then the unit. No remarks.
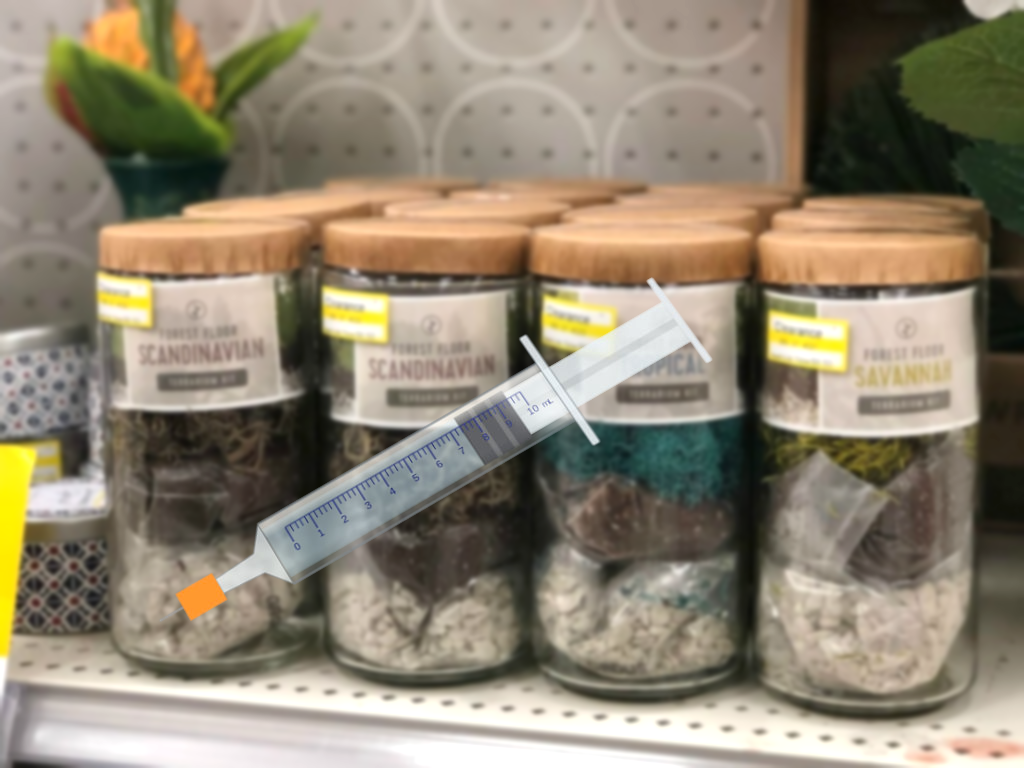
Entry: 7.4; mL
